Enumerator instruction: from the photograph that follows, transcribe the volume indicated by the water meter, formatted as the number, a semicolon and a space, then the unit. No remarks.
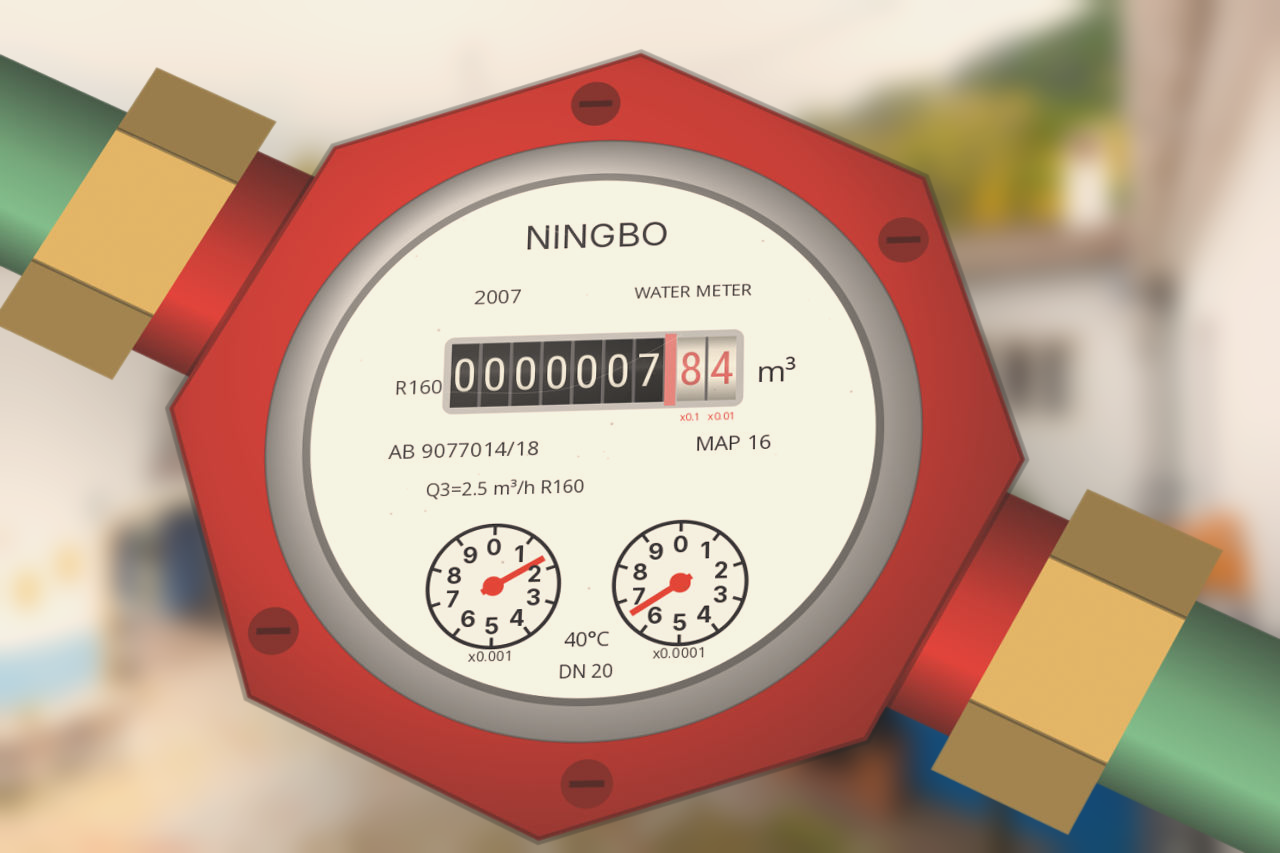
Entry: 7.8416; m³
